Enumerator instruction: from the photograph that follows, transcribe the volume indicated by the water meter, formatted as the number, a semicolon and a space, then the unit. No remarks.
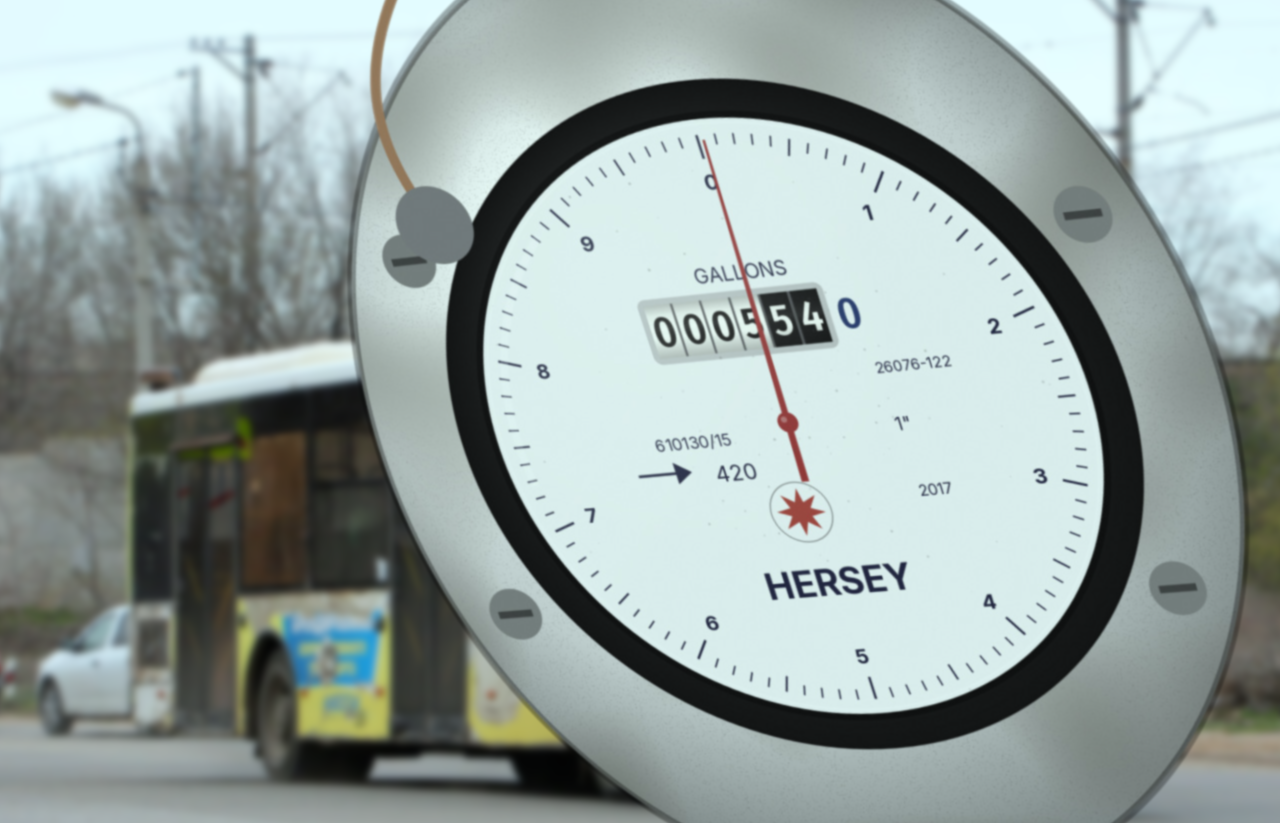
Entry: 5540.0; gal
